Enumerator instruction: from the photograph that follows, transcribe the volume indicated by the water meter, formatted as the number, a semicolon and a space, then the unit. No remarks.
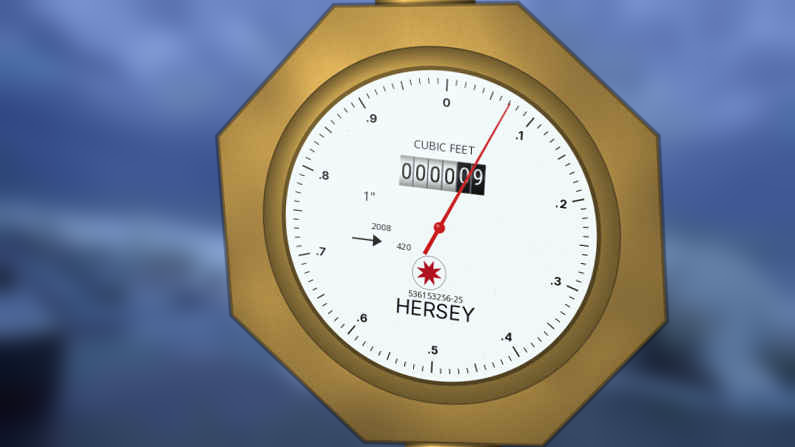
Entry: 9.07; ft³
